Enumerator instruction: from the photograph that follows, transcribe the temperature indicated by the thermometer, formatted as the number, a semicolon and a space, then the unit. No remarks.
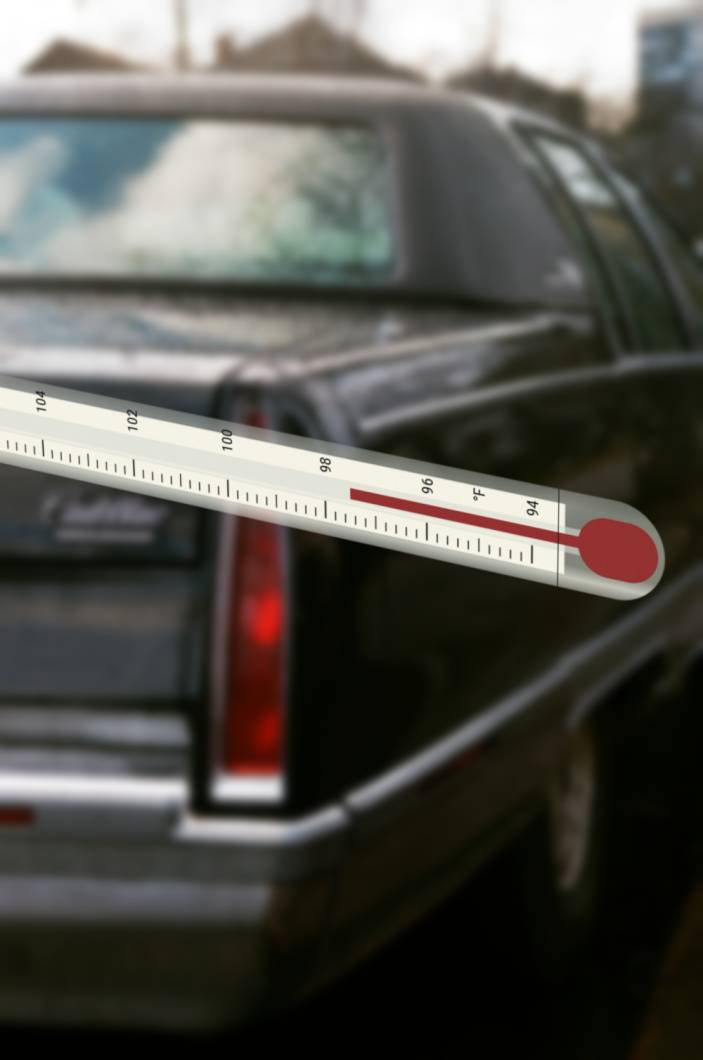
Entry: 97.5; °F
